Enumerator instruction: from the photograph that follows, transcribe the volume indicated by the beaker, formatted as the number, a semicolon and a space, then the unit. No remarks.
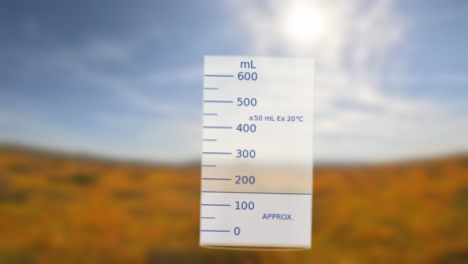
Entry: 150; mL
